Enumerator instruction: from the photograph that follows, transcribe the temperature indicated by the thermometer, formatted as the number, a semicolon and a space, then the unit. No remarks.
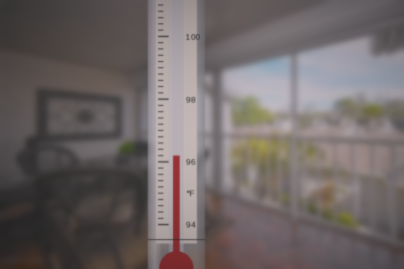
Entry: 96.2; °F
